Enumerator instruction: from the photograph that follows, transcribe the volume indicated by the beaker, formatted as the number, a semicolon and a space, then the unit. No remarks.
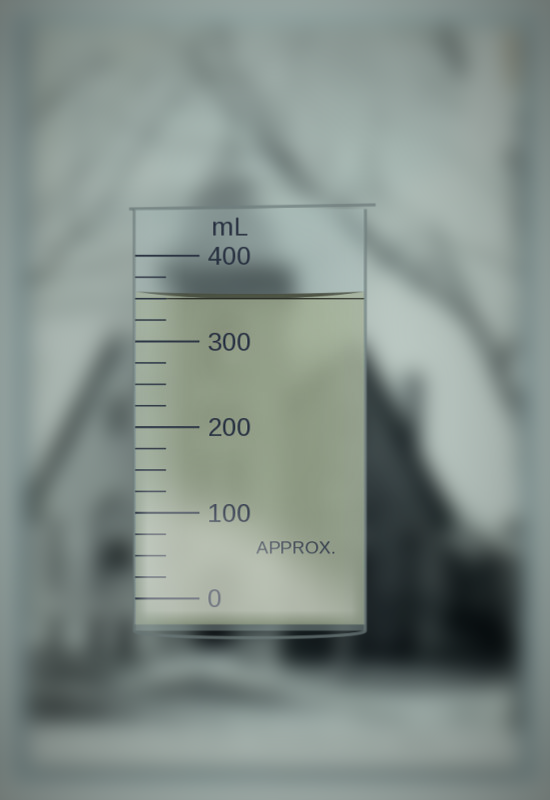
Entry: 350; mL
